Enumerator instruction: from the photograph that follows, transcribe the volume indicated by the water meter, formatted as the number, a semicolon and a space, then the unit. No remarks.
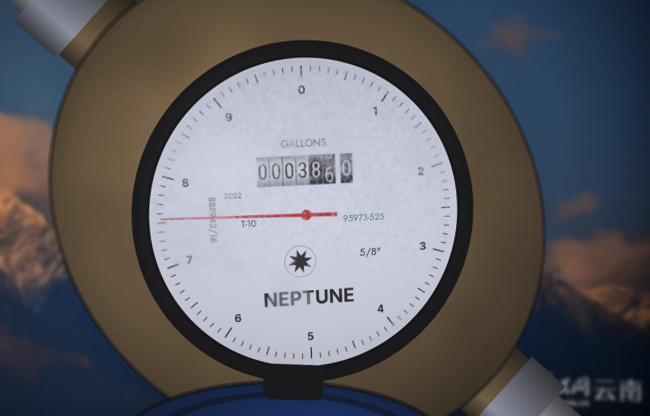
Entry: 3857.5; gal
